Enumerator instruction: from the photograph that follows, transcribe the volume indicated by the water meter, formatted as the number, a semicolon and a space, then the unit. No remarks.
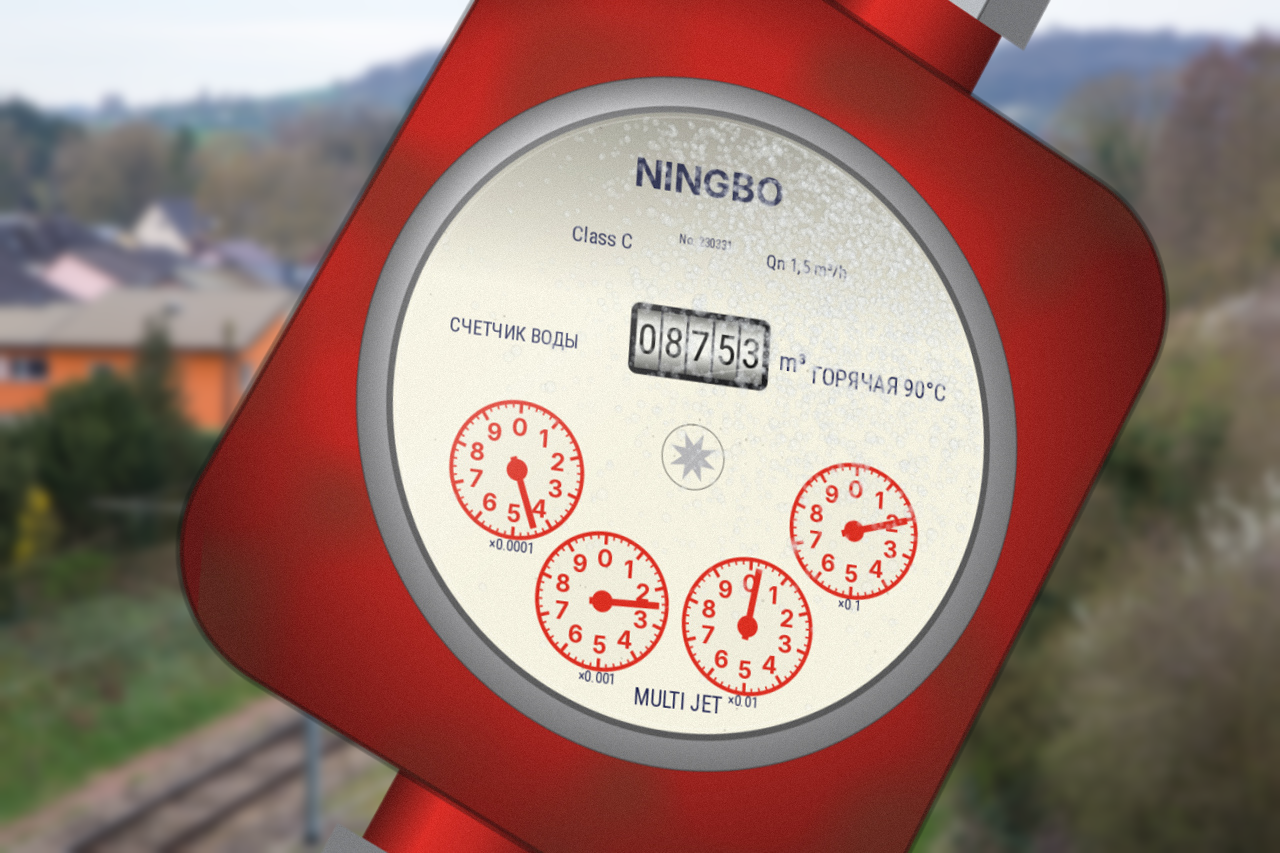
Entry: 8753.2024; m³
